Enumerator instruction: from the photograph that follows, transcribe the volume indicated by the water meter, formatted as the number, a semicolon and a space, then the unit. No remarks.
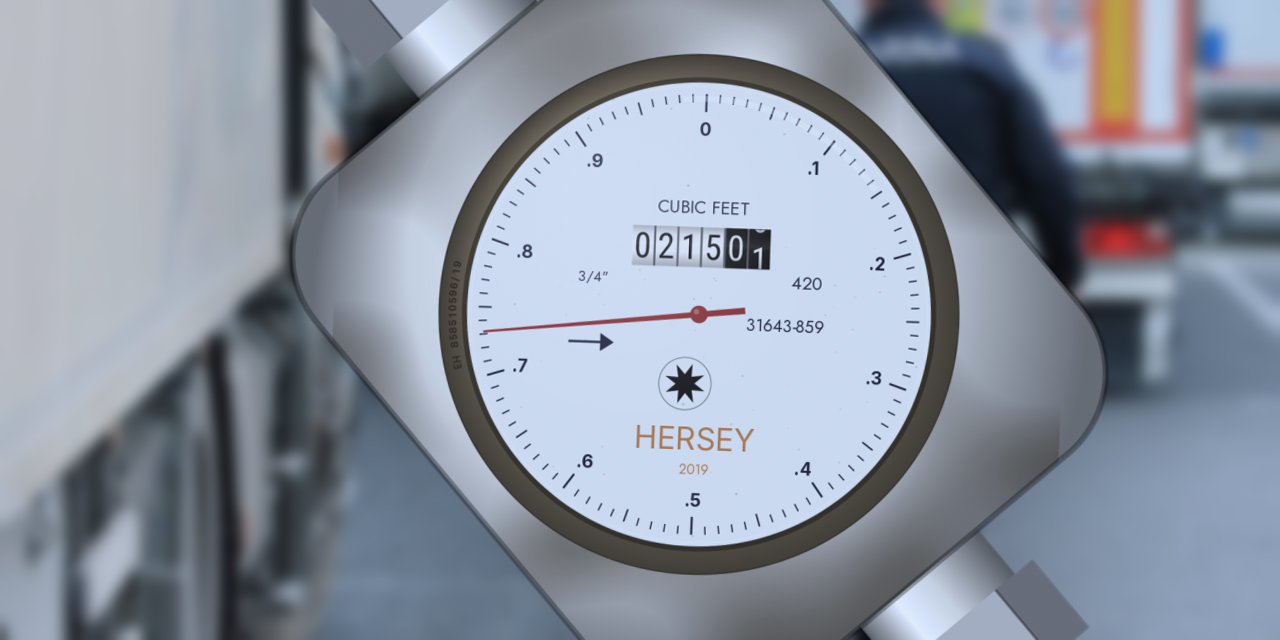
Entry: 21500.73; ft³
